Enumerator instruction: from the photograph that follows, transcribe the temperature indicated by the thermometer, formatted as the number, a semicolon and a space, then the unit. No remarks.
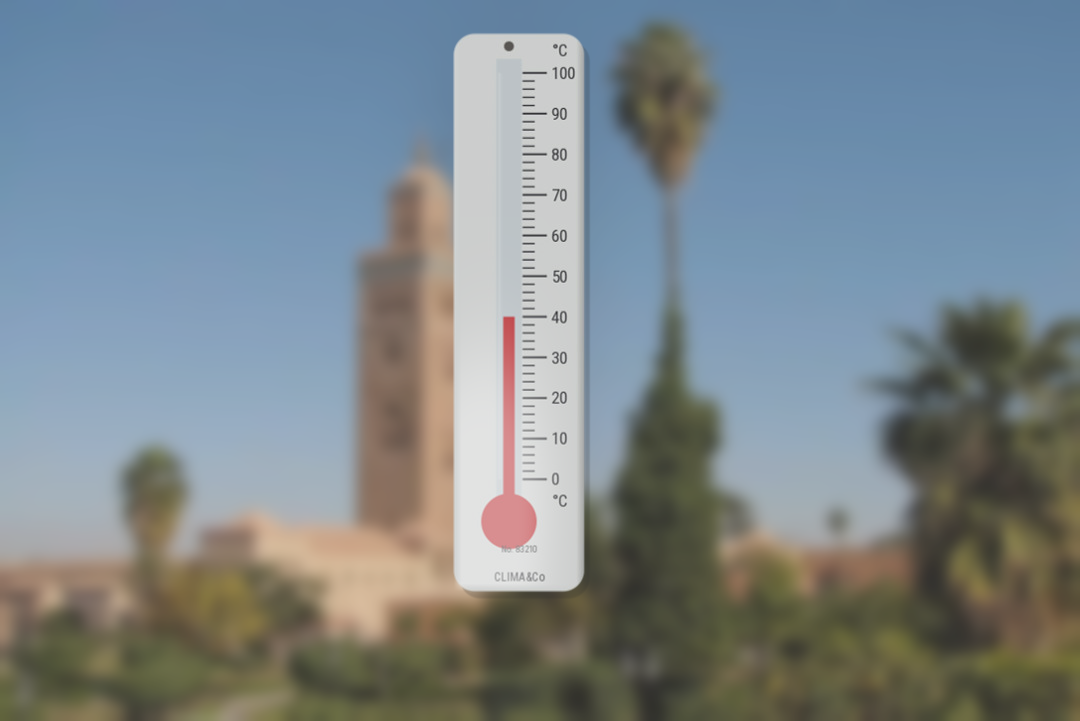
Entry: 40; °C
